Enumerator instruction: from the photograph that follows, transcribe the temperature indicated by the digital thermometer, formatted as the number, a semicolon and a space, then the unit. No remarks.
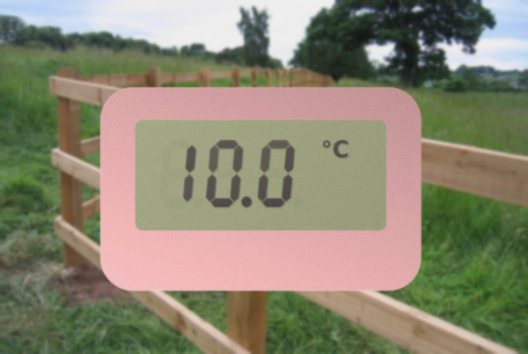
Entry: 10.0; °C
